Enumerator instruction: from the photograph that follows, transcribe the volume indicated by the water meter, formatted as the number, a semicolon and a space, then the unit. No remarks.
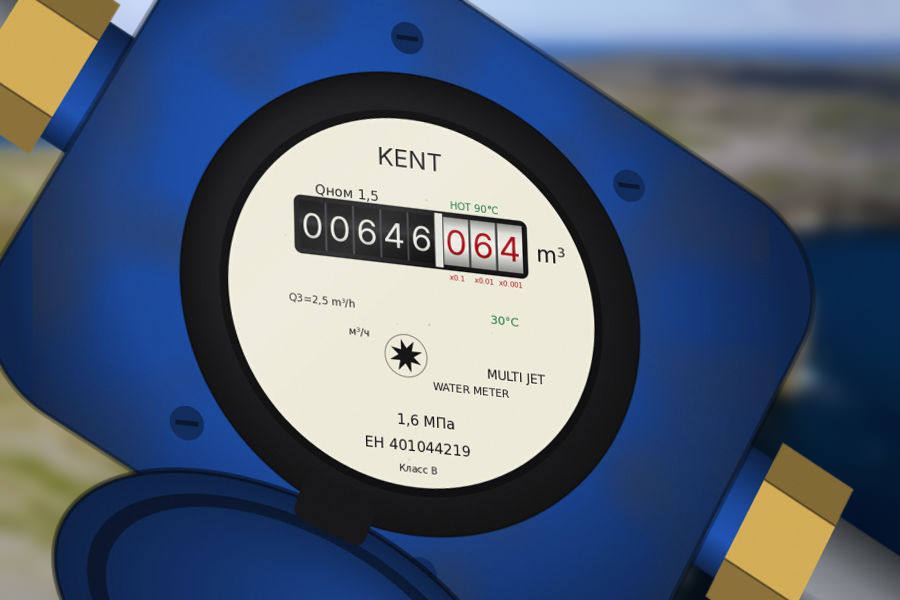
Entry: 646.064; m³
